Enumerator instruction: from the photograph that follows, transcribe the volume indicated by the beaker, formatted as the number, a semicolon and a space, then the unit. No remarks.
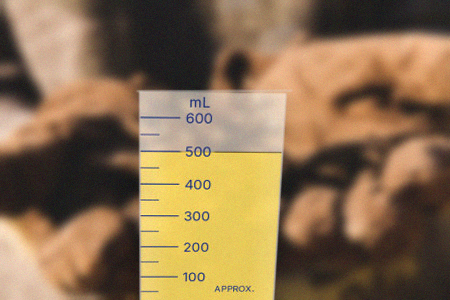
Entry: 500; mL
